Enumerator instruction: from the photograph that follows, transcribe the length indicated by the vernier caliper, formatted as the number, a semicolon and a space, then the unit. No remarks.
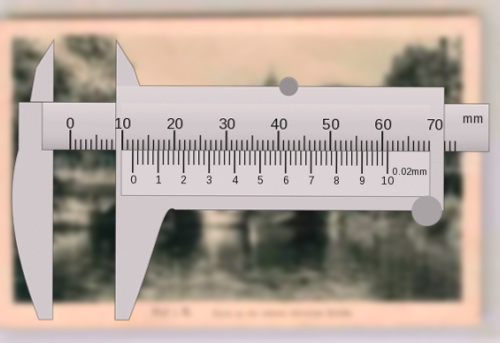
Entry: 12.0; mm
